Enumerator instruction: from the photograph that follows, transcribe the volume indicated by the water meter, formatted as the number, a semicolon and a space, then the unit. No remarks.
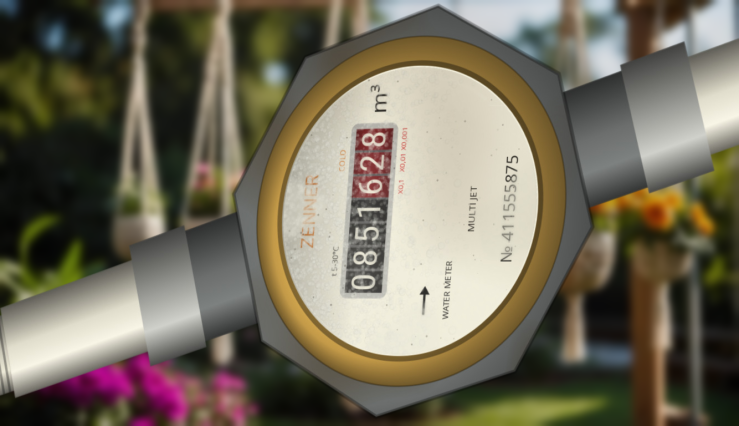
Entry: 851.628; m³
